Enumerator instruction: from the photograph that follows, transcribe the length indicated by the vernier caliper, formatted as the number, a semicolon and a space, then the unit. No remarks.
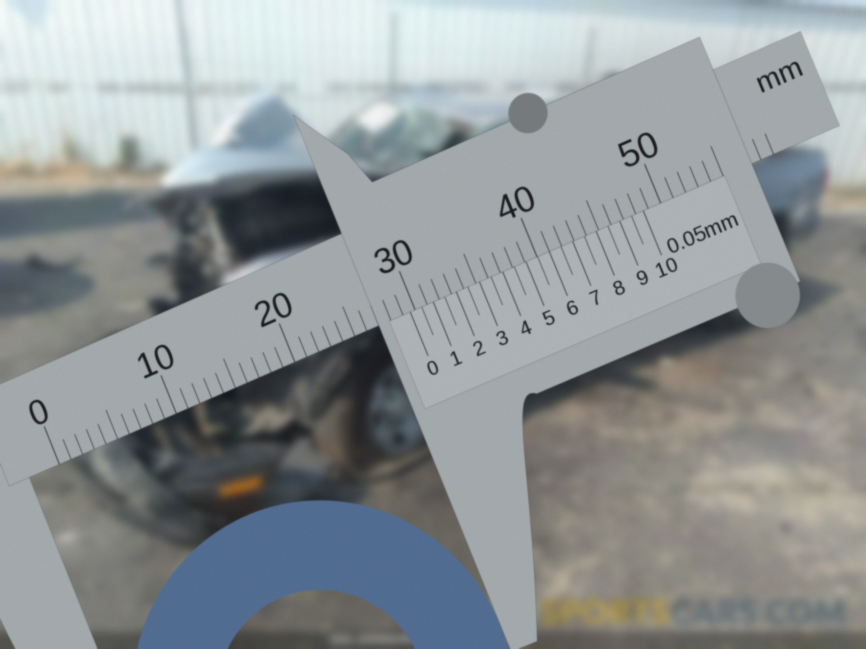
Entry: 29.6; mm
